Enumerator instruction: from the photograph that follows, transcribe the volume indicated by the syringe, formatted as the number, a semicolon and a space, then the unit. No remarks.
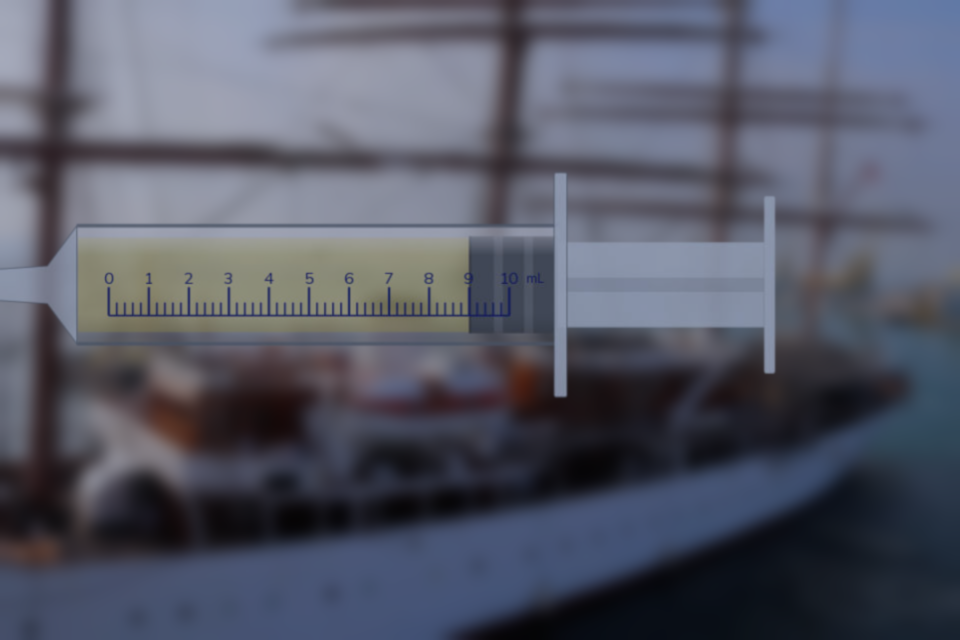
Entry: 9; mL
